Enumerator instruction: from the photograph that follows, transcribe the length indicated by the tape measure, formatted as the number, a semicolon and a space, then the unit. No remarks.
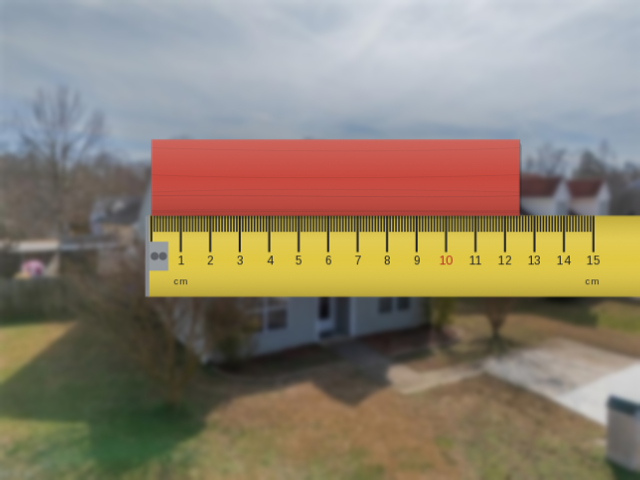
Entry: 12.5; cm
